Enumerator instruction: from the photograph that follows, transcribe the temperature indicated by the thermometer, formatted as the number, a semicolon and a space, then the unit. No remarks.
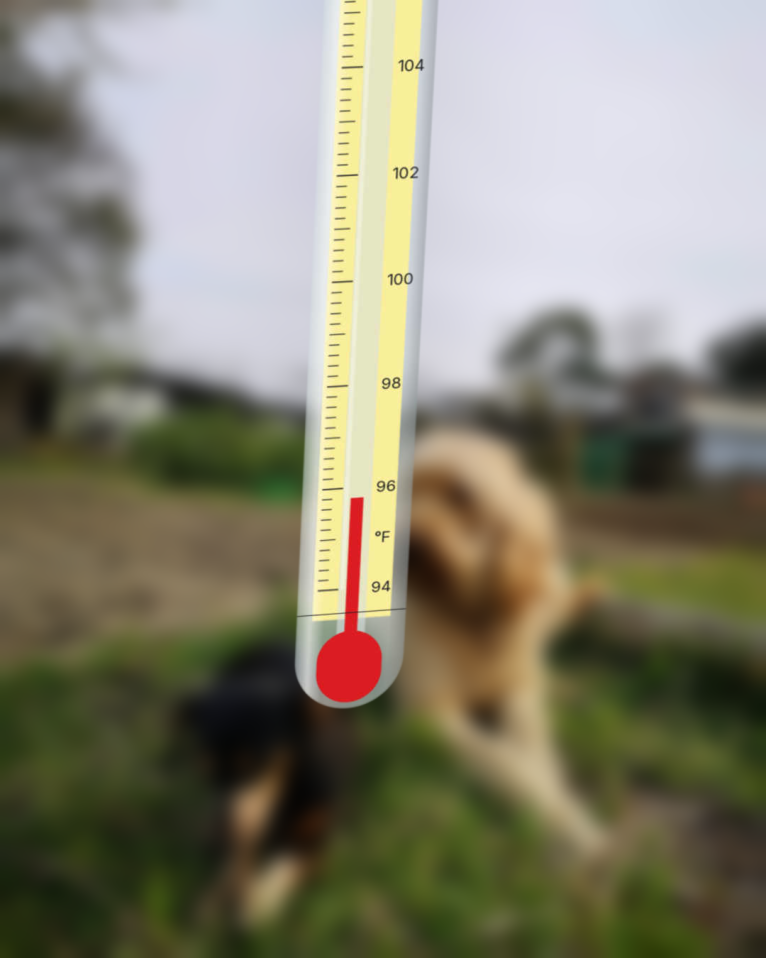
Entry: 95.8; °F
